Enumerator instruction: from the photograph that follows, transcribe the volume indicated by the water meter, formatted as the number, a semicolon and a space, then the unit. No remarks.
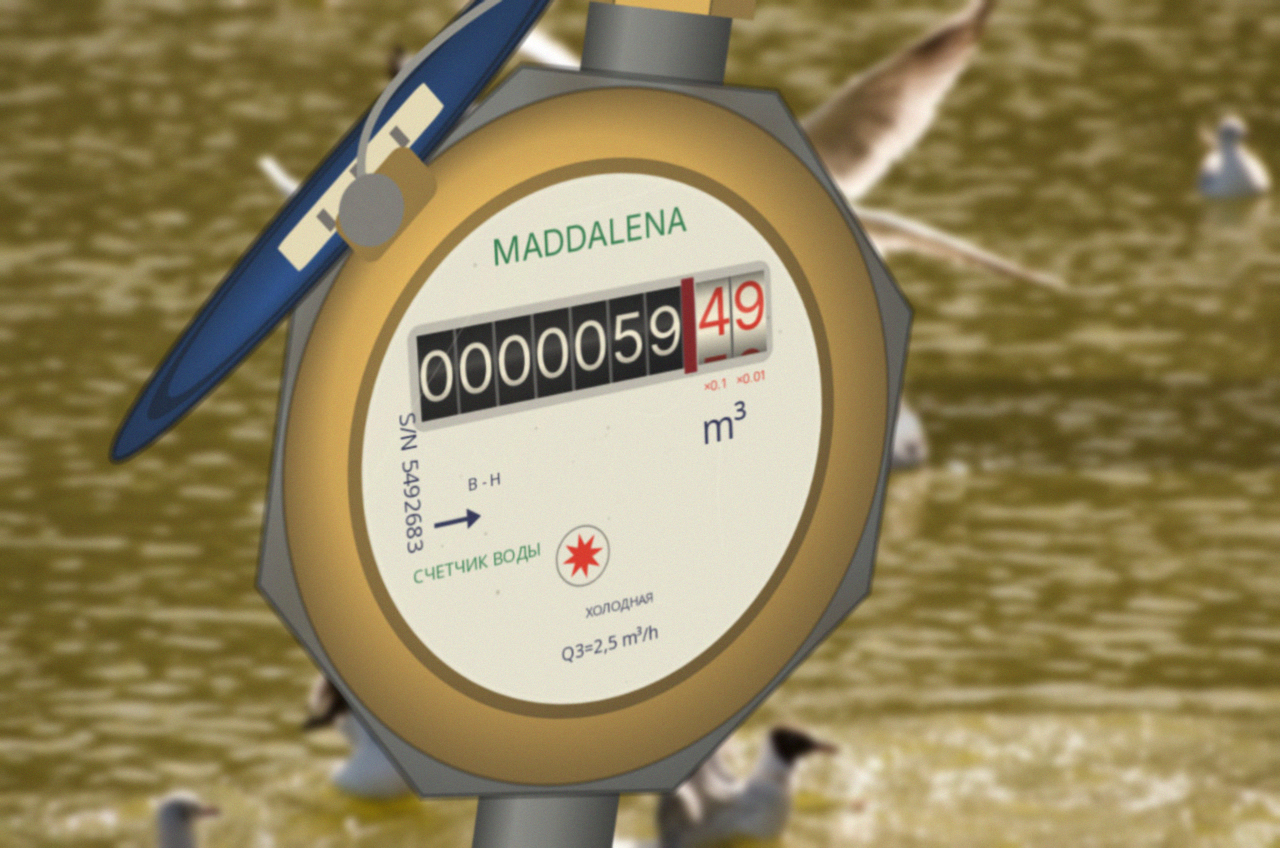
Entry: 59.49; m³
